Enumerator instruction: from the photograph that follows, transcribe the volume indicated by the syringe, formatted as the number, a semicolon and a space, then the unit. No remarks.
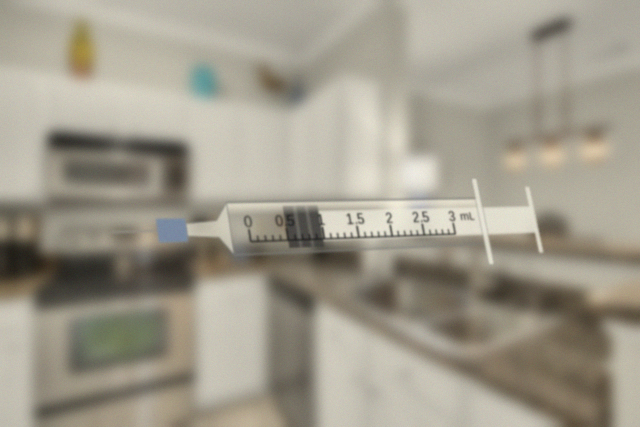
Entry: 0.5; mL
